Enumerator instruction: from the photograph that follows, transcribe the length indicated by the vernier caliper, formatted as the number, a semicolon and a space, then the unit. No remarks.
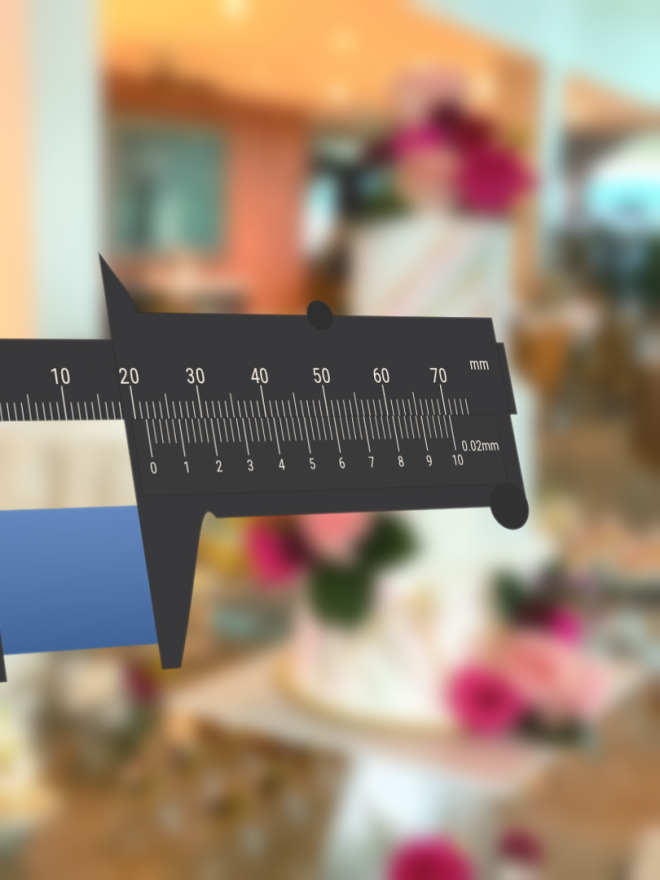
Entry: 21.6; mm
